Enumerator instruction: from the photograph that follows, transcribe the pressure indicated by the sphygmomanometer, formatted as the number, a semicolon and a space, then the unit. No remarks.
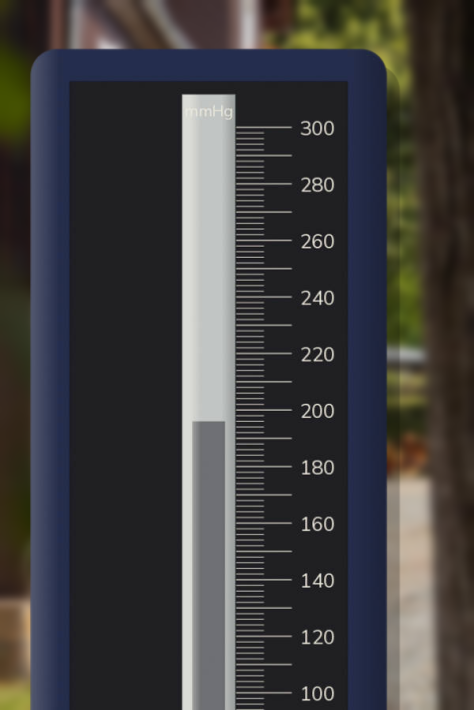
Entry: 196; mmHg
